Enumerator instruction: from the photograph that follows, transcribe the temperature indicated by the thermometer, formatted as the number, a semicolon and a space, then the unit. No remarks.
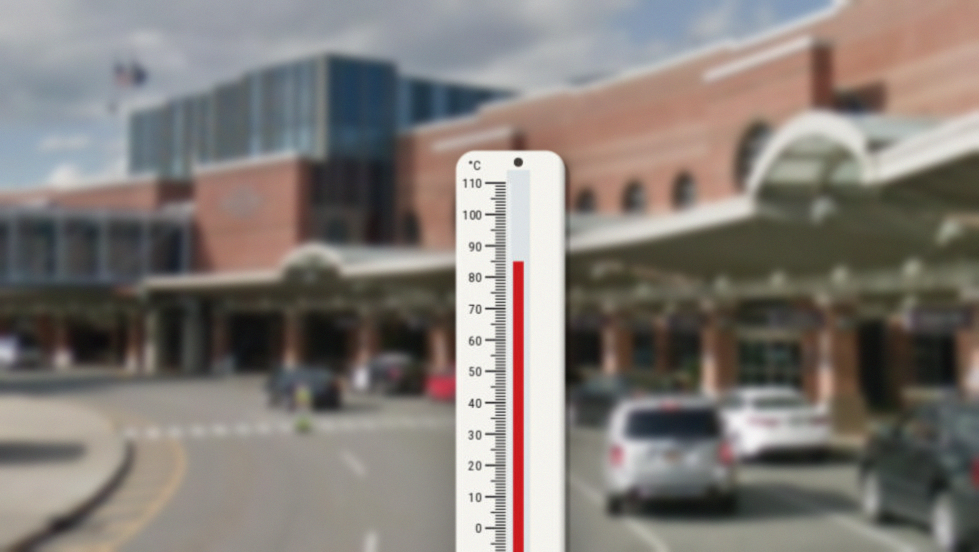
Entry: 85; °C
